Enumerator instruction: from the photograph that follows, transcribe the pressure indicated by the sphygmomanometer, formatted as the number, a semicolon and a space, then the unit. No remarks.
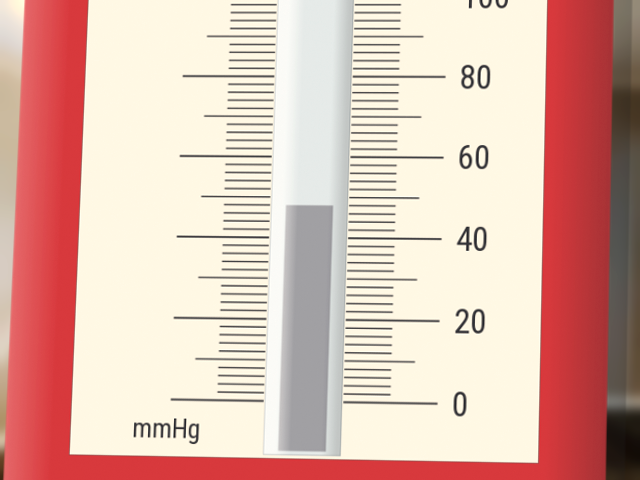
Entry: 48; mmHg
